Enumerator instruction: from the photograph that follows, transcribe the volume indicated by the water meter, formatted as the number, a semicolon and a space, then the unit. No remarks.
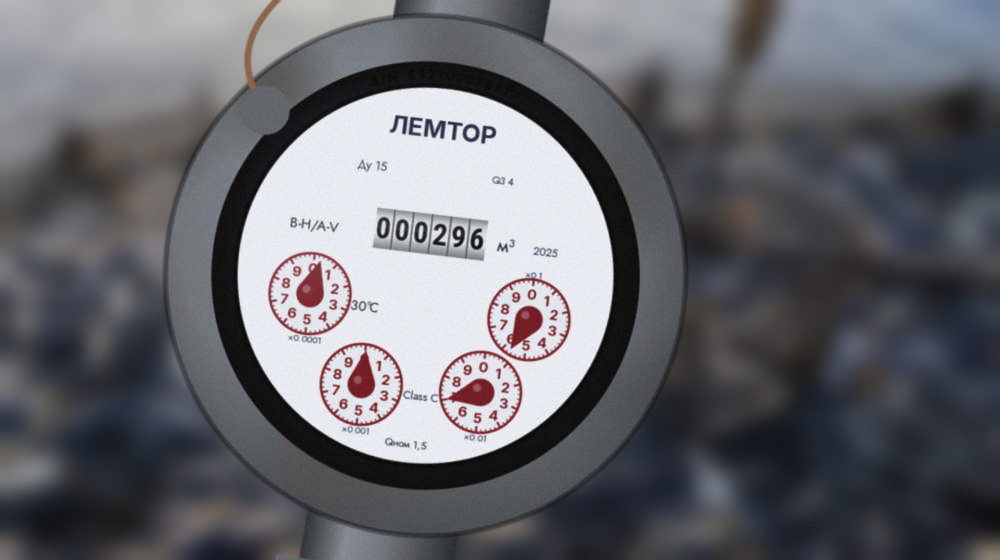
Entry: 296.5700; m³
